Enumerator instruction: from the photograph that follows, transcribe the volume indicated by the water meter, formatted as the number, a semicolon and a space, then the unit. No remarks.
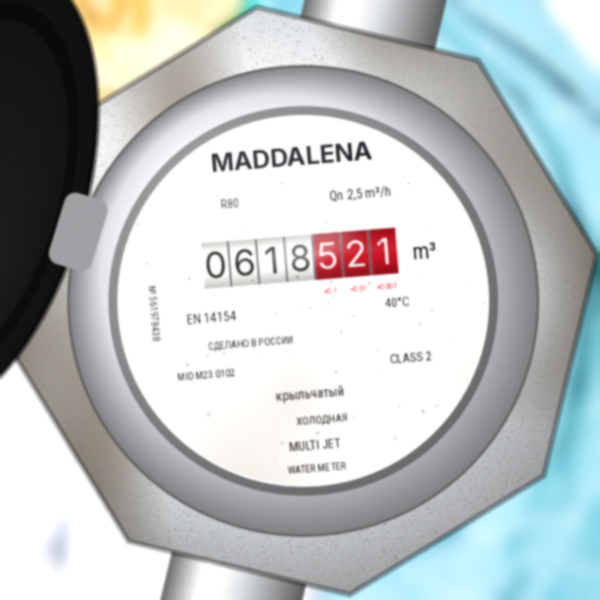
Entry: 618.521; m³
